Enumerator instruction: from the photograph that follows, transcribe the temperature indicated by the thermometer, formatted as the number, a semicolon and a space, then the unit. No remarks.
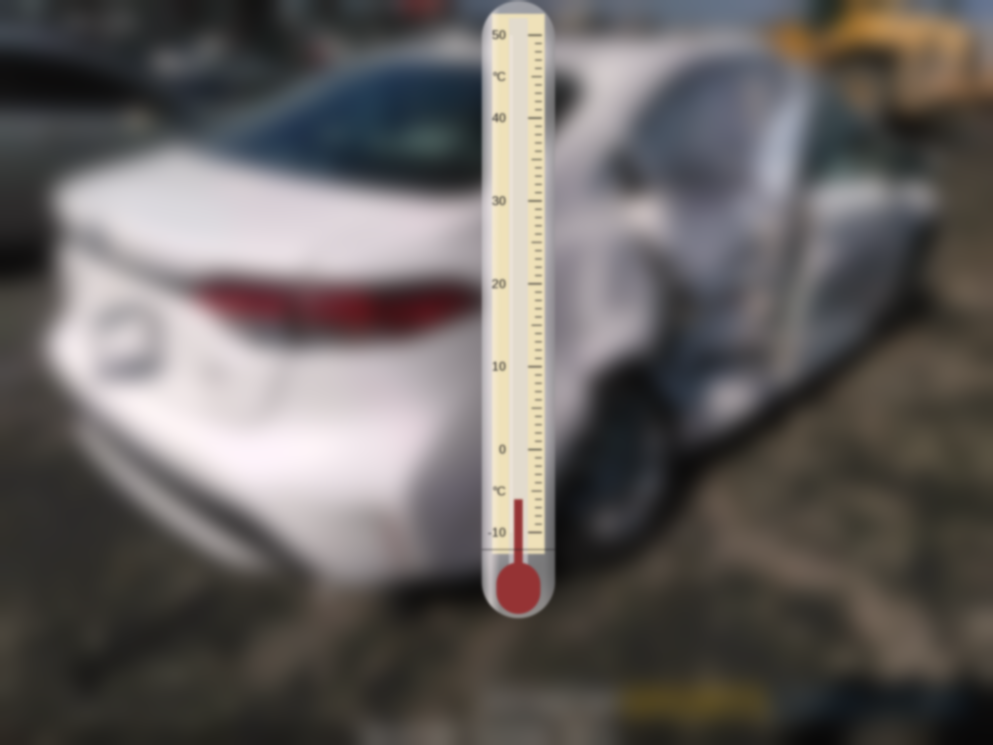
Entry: -6; °C
